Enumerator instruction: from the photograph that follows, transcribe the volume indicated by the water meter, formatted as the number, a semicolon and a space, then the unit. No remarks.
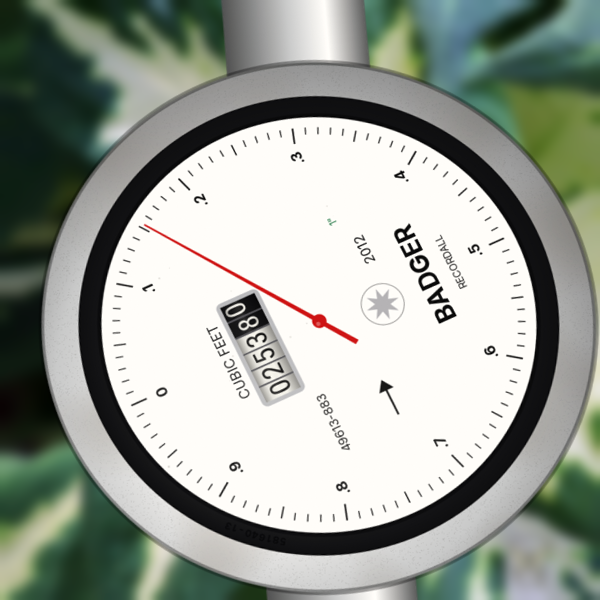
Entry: 25380.15; ft³
